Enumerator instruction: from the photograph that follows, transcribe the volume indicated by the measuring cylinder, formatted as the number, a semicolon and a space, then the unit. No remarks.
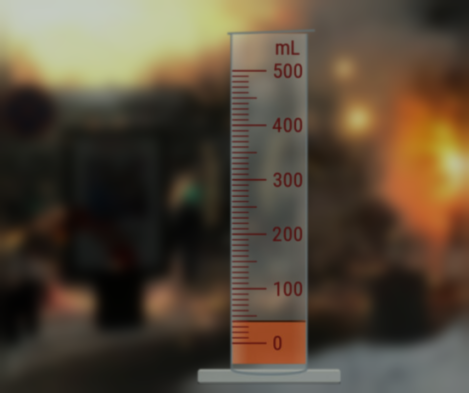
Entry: 40; mL
